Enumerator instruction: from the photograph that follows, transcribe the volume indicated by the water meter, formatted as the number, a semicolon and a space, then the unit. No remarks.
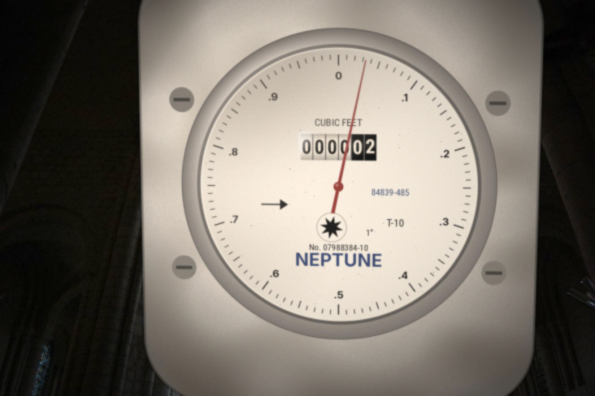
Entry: 2.03; ft³
